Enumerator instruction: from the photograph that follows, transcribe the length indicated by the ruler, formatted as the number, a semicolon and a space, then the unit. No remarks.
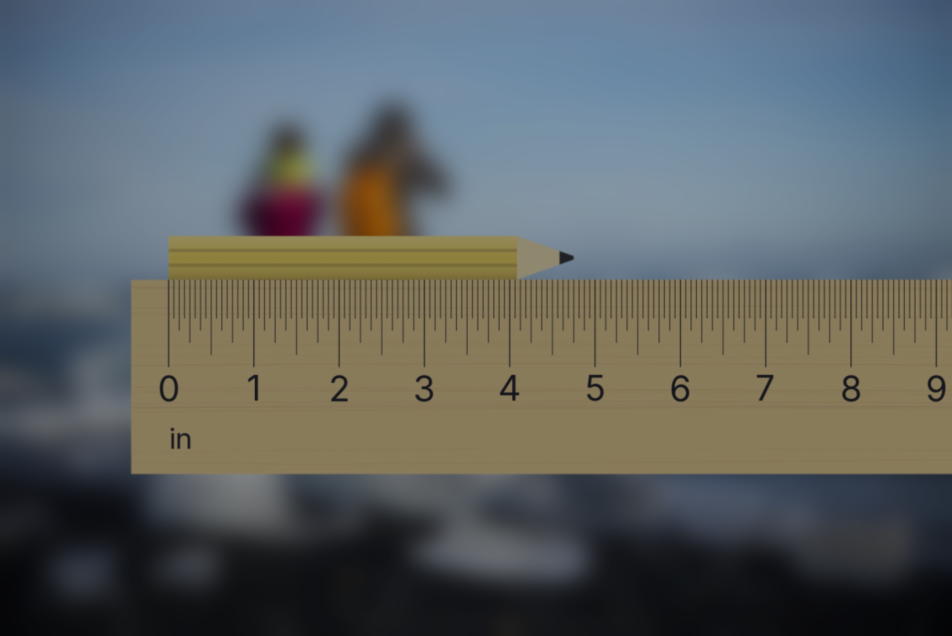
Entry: 4.75; in
